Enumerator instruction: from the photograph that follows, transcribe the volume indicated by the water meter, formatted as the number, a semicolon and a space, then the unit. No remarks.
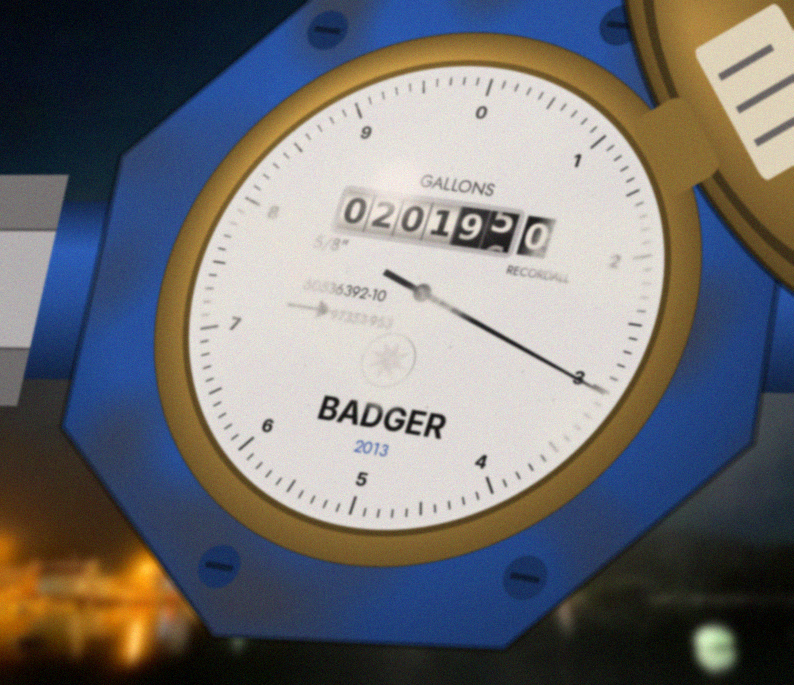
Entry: 201953.0; gal
